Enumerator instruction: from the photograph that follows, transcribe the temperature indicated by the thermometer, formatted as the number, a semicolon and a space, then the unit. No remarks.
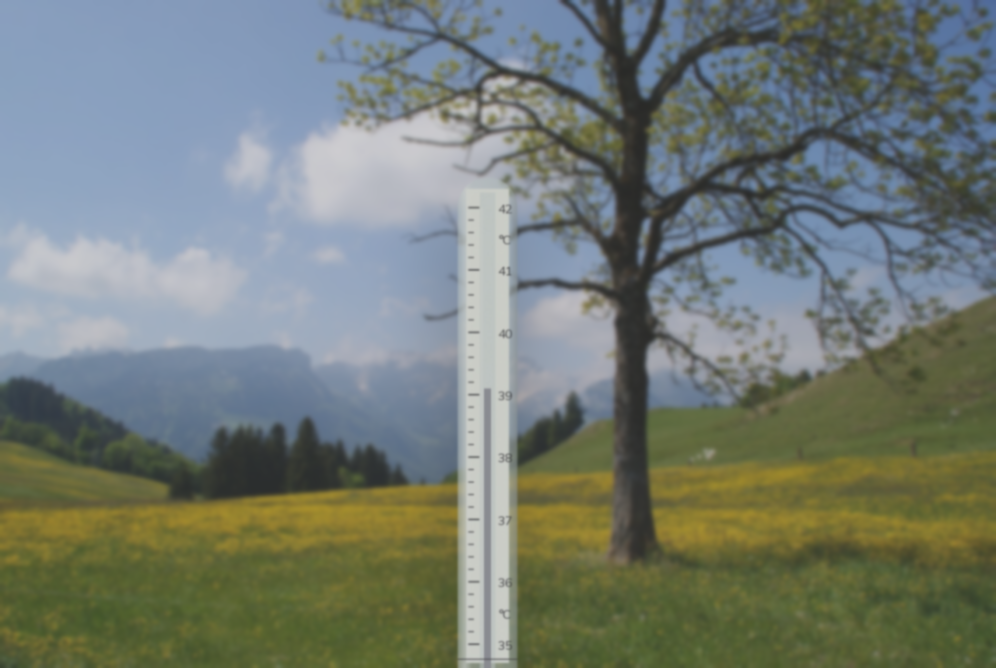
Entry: 39.1; °C
